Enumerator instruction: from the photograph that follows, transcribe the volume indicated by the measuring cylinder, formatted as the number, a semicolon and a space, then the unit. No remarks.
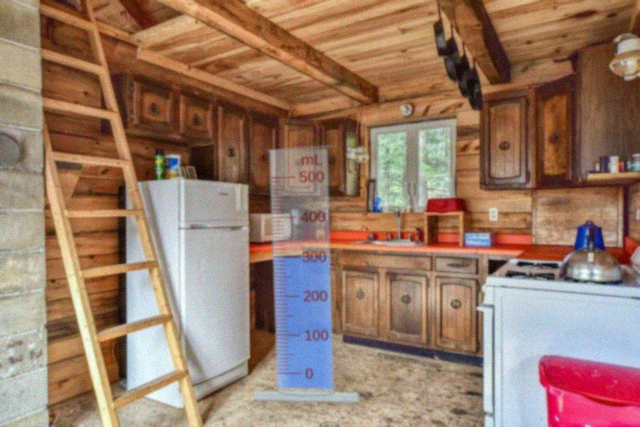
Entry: 300; mL
